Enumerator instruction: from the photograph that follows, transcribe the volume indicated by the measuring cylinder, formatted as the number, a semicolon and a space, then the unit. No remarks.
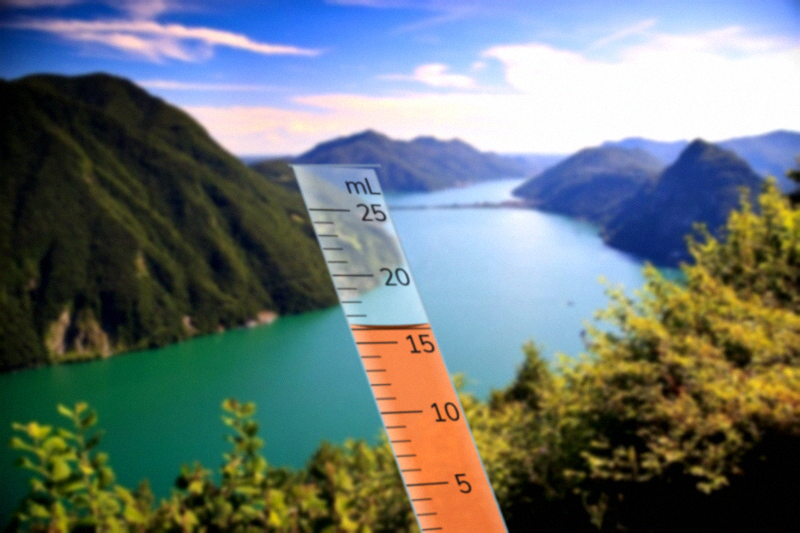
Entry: 16; mL
